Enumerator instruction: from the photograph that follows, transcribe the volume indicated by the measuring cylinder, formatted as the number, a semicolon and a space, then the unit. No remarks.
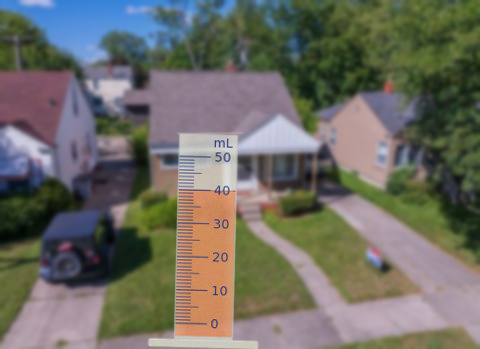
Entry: 40; mL
